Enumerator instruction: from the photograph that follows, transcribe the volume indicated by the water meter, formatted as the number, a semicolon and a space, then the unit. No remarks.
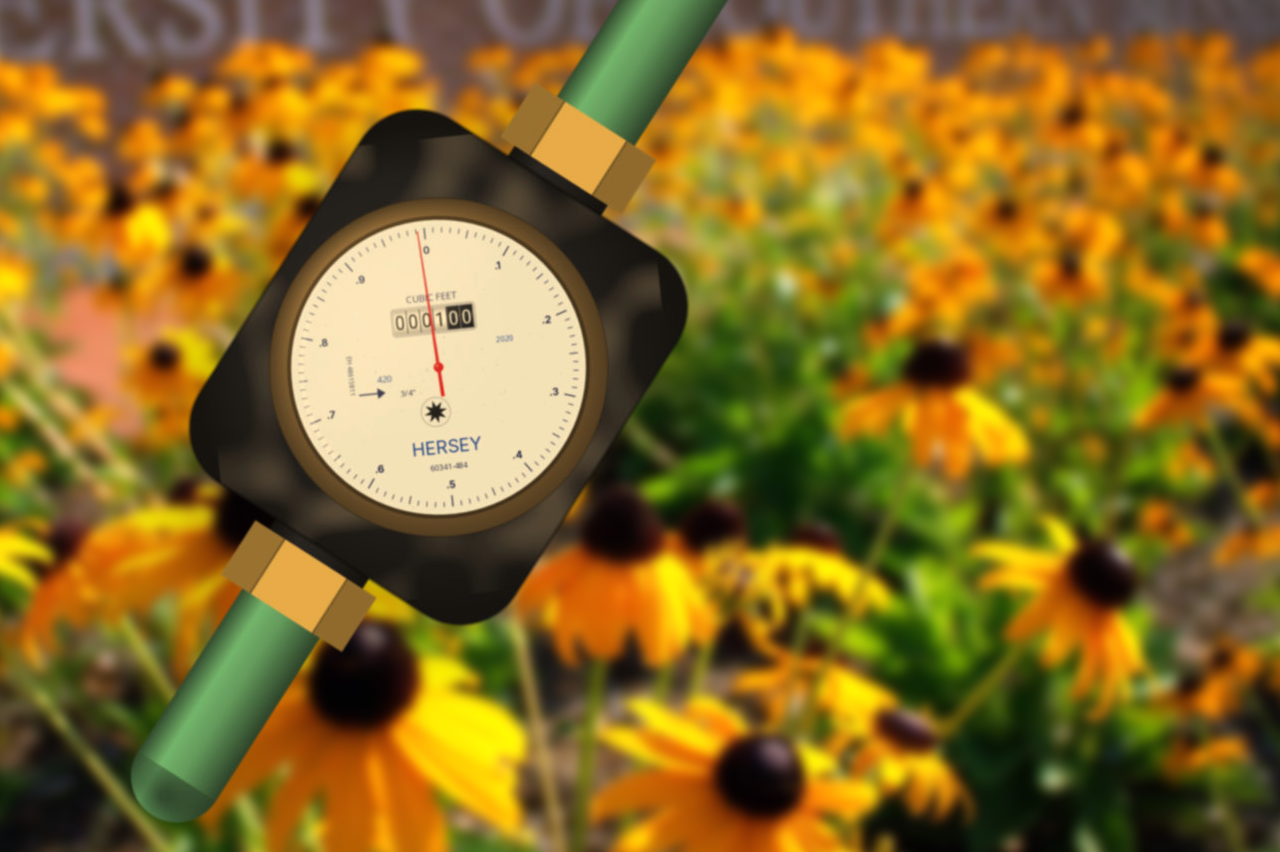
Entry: 99.99; ft³
